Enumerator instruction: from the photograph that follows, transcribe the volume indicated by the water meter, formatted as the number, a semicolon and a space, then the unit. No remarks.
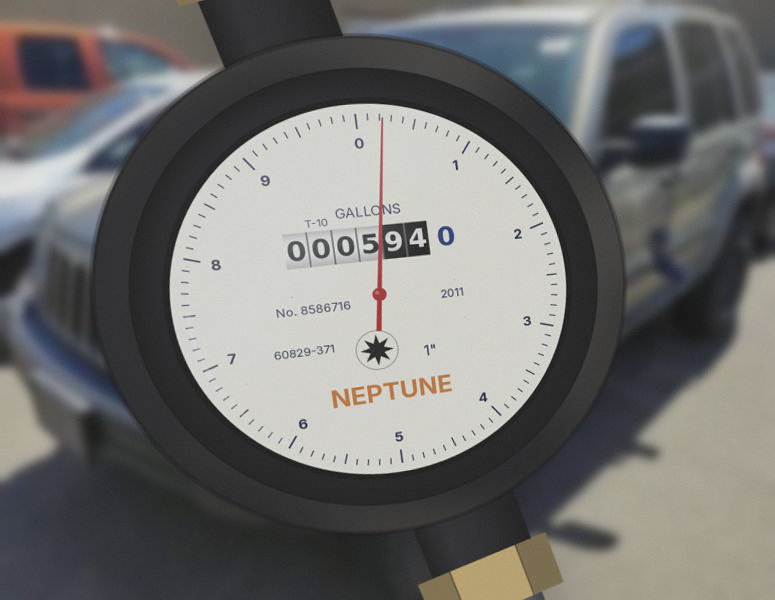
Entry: 5940.2; gal
